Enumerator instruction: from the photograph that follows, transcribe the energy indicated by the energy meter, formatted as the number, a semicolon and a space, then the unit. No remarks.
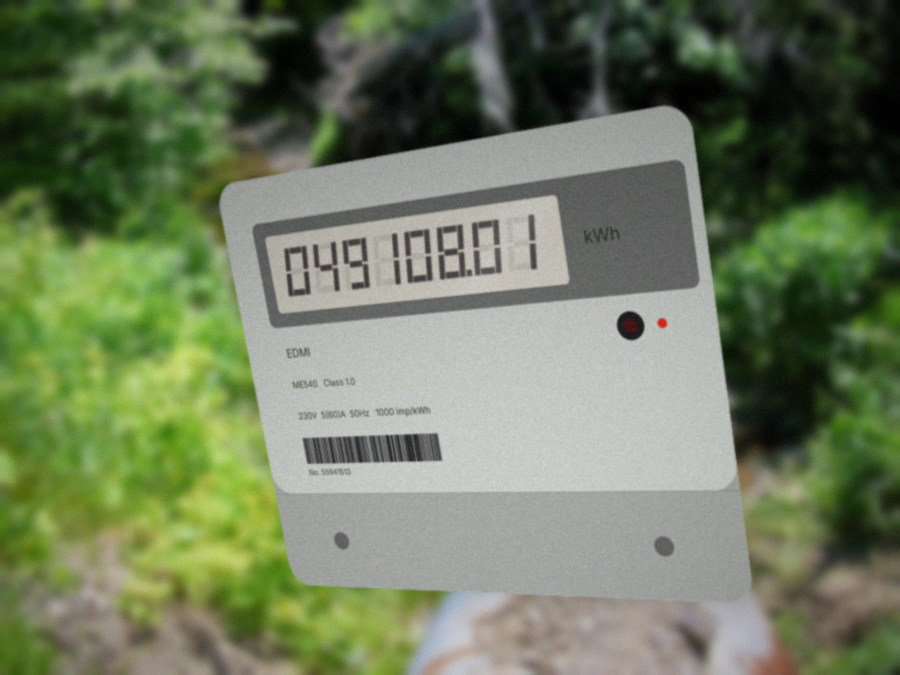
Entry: 49108.01; kWh
